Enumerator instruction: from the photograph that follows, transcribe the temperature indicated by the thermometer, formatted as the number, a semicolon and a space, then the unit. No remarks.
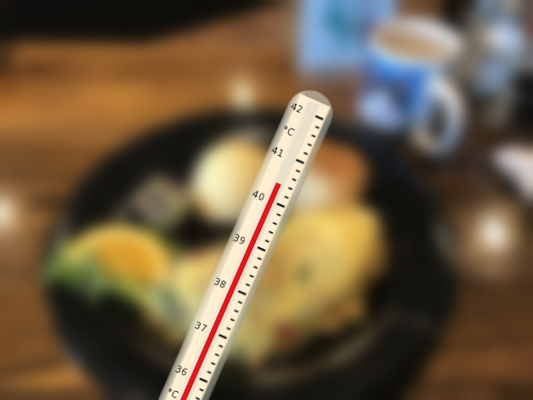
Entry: 40.4; °C
